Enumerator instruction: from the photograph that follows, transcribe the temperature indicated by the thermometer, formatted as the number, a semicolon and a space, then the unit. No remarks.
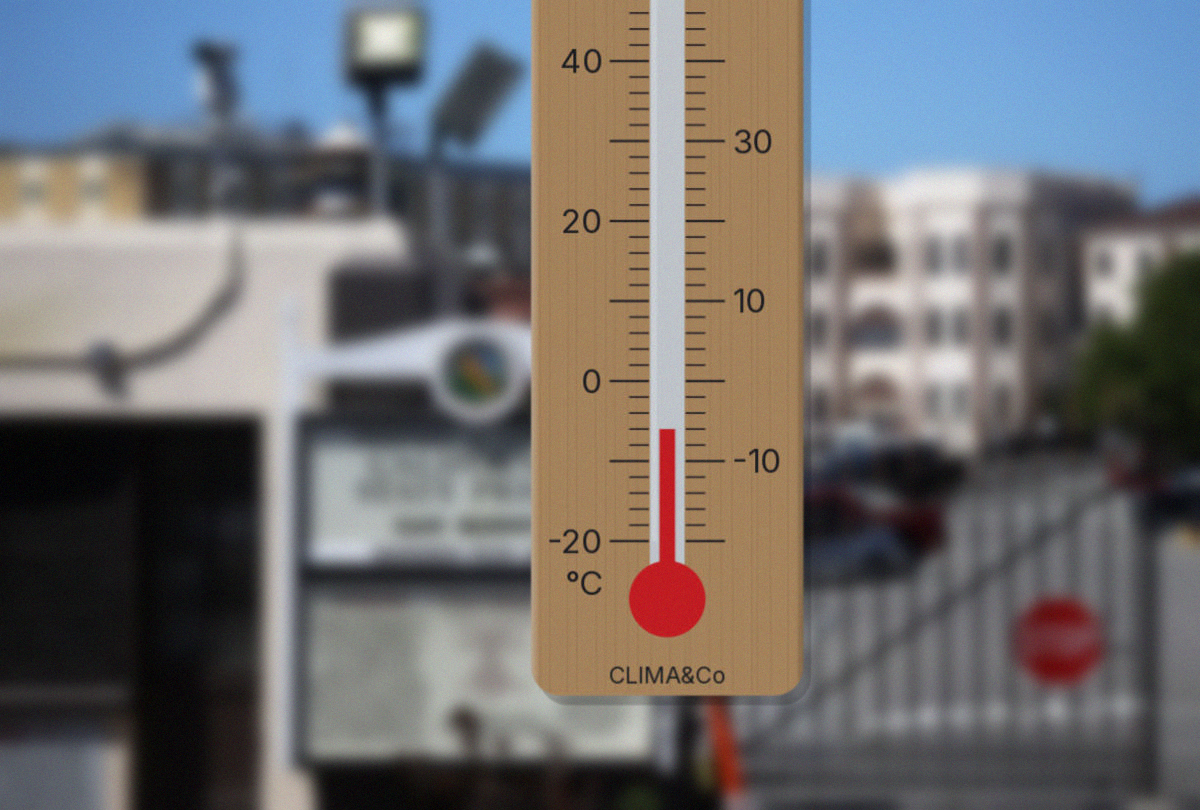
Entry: -6; °C
